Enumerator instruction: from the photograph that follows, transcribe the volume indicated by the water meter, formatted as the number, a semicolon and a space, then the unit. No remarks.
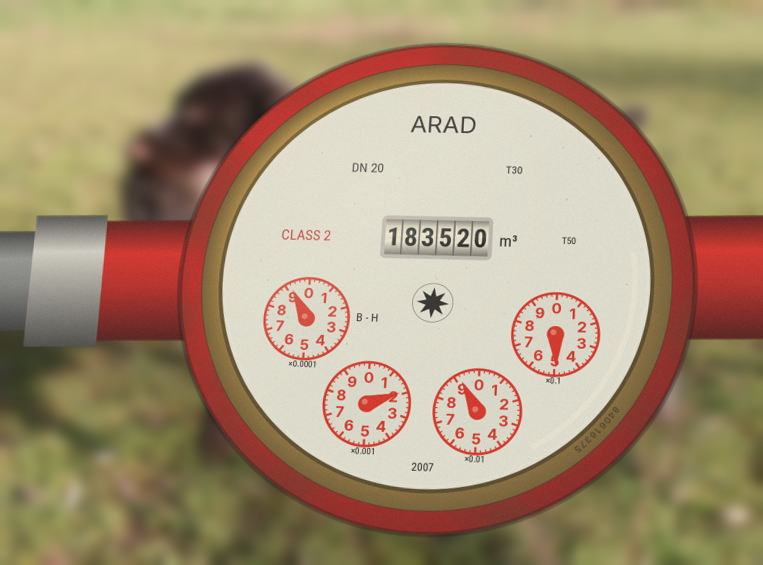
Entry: 183520.4919; m³
